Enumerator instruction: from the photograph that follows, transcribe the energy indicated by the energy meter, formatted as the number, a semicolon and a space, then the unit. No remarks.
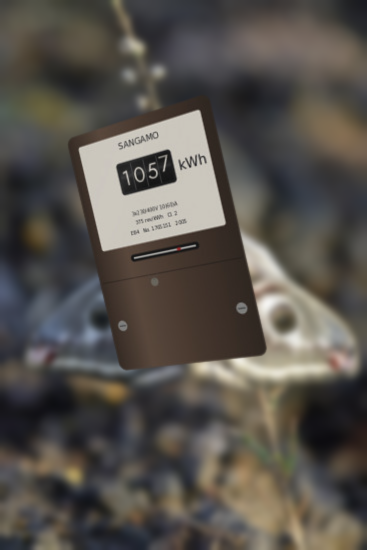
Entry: 1057; kWh
